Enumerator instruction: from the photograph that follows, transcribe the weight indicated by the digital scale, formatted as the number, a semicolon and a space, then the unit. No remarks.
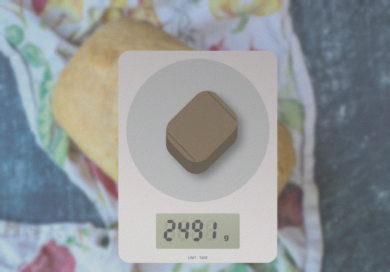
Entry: 2491; g
